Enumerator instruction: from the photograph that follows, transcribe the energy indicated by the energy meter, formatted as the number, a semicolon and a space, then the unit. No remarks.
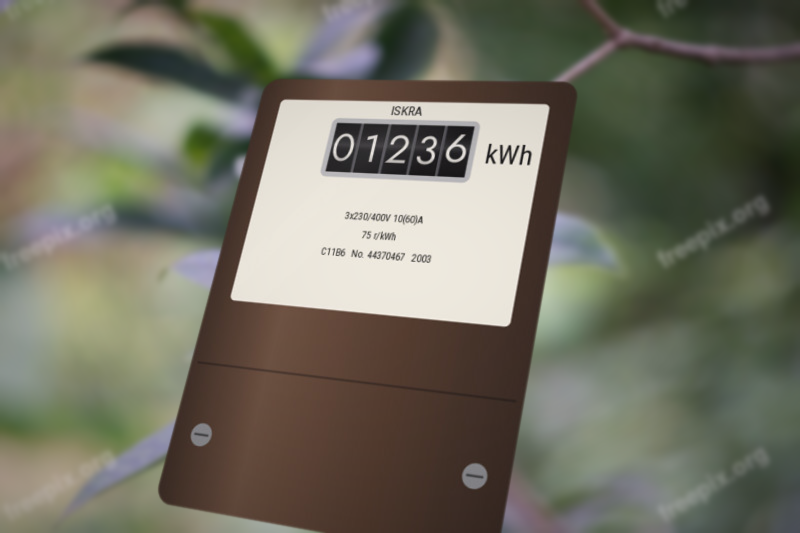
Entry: 1236; kWh
